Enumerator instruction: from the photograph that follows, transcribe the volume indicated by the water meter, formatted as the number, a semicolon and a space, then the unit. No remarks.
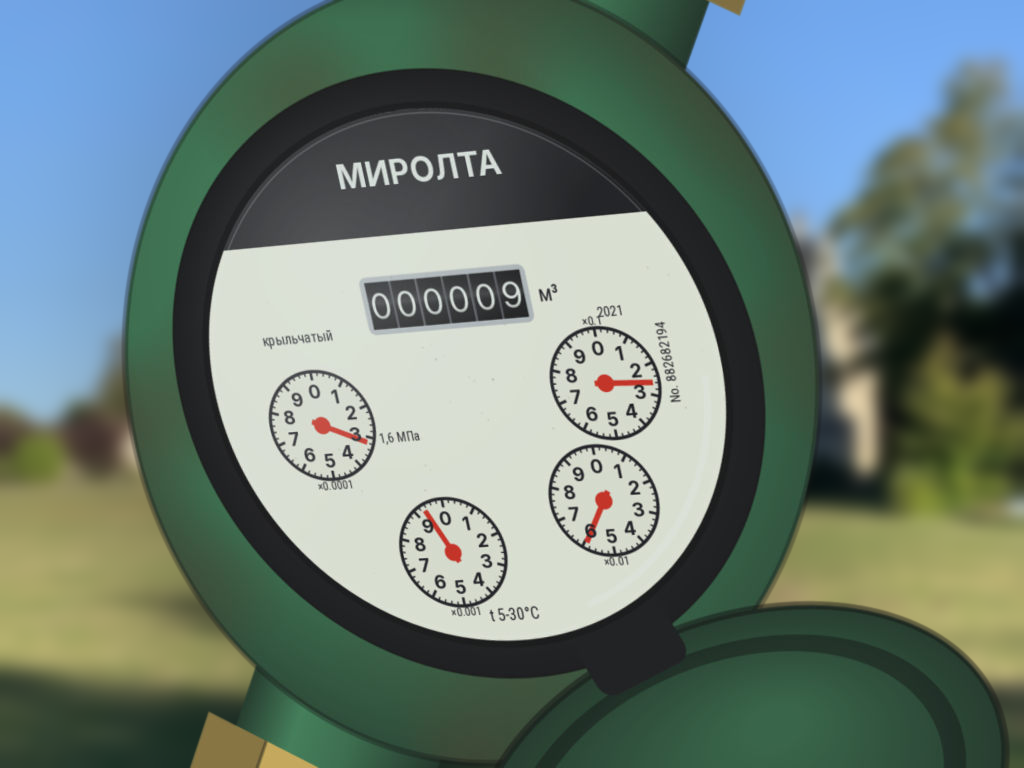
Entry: 9.2593; m³
